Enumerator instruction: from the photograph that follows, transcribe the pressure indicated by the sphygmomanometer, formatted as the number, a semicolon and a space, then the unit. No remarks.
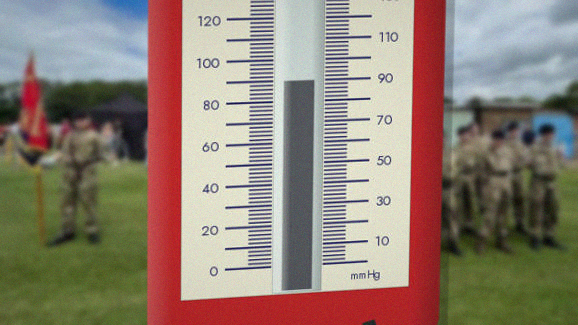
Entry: 90; mmHg
